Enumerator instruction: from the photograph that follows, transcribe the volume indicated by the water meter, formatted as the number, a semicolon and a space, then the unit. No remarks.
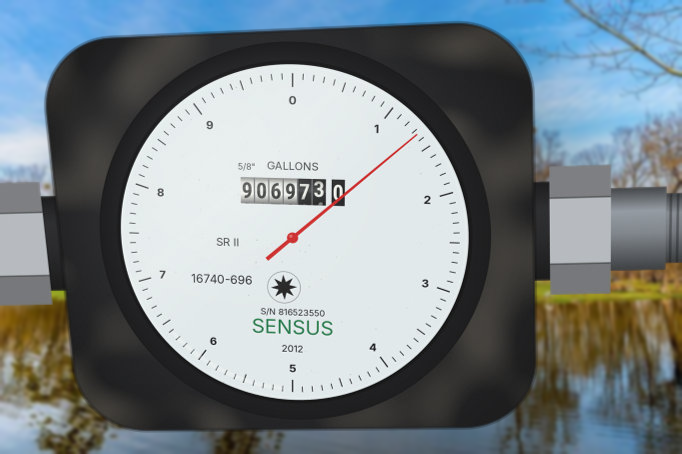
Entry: 9069731.3; gal
